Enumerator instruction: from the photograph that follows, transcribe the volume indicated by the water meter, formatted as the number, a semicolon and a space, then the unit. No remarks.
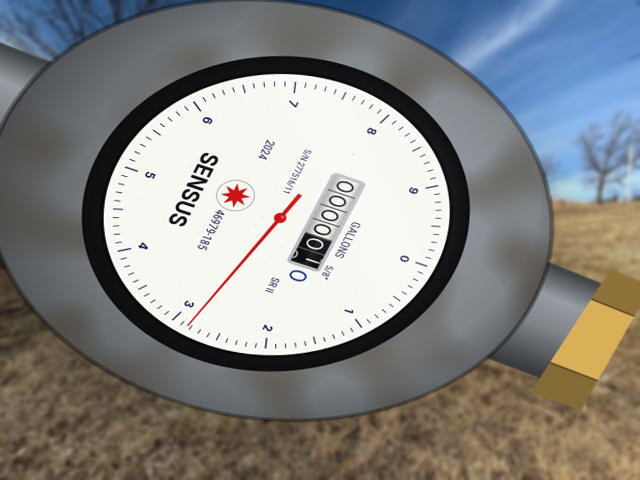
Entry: 12.8; gal
